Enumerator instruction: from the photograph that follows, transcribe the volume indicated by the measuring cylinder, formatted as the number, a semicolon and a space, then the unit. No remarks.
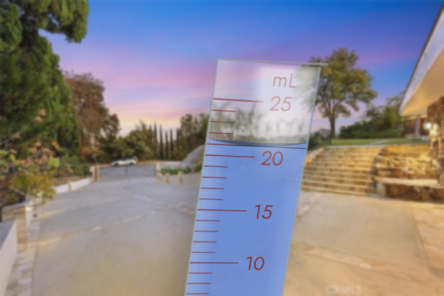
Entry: 21; mL
